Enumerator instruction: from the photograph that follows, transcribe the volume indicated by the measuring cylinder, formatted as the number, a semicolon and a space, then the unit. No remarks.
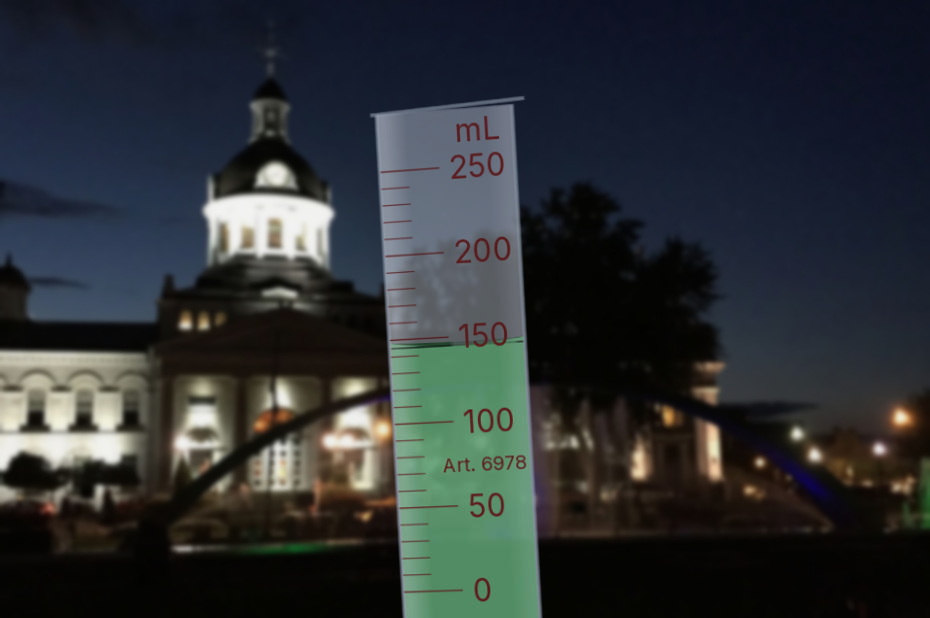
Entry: 145; mL
